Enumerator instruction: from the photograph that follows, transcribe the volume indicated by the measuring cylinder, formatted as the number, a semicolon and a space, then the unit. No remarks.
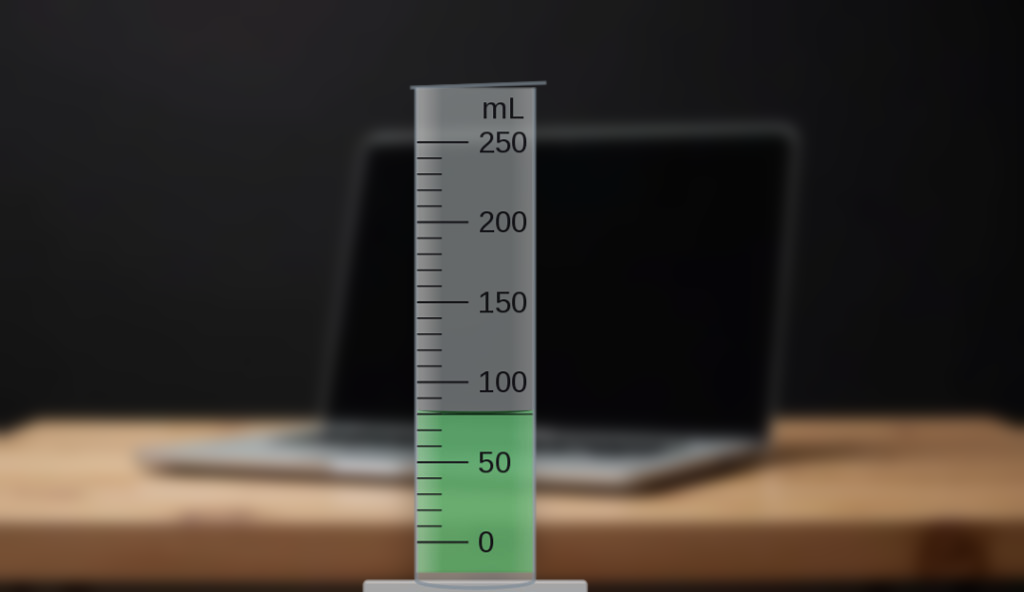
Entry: 80; mL
